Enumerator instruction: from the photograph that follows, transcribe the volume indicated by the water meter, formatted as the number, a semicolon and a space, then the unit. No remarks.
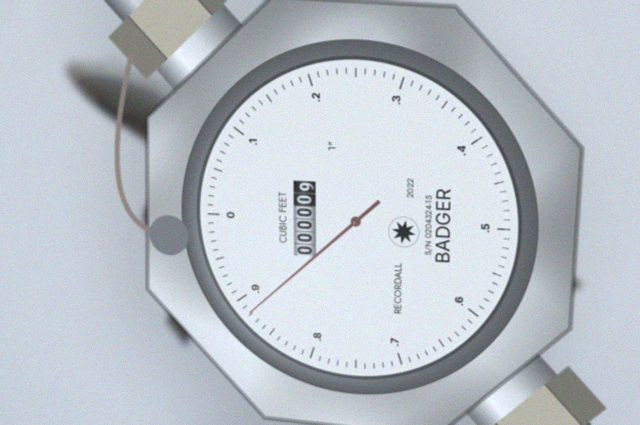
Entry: 8.88; ft³
